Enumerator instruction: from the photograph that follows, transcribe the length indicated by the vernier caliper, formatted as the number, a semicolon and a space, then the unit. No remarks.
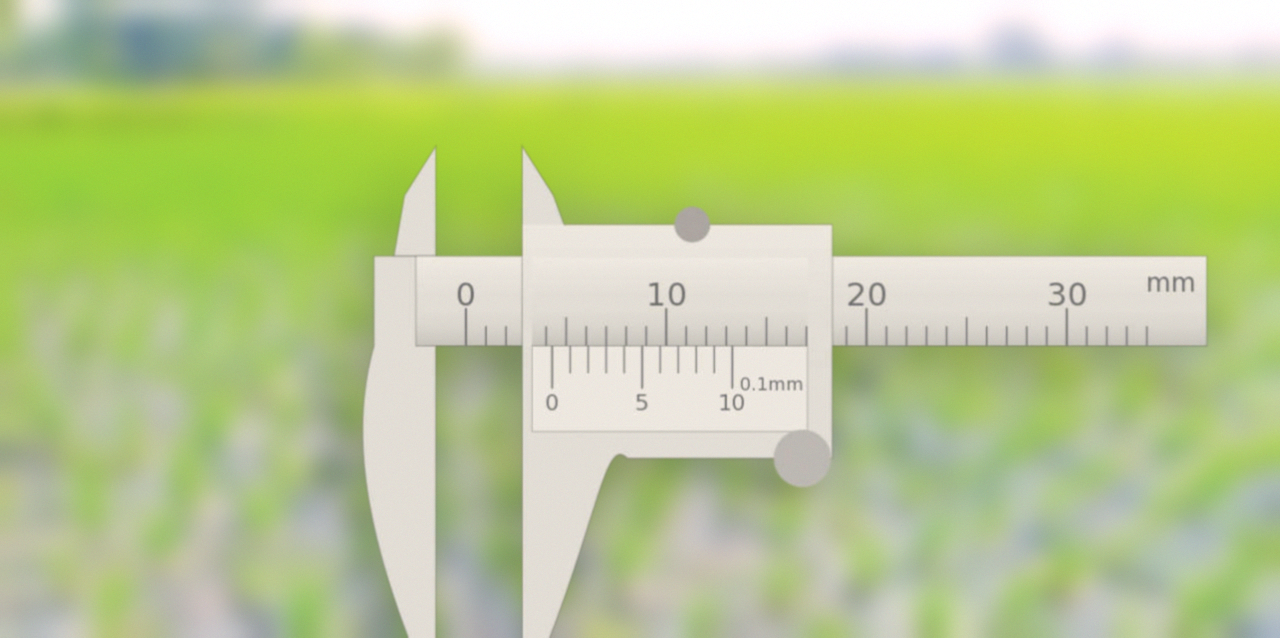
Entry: 4.3; mm
